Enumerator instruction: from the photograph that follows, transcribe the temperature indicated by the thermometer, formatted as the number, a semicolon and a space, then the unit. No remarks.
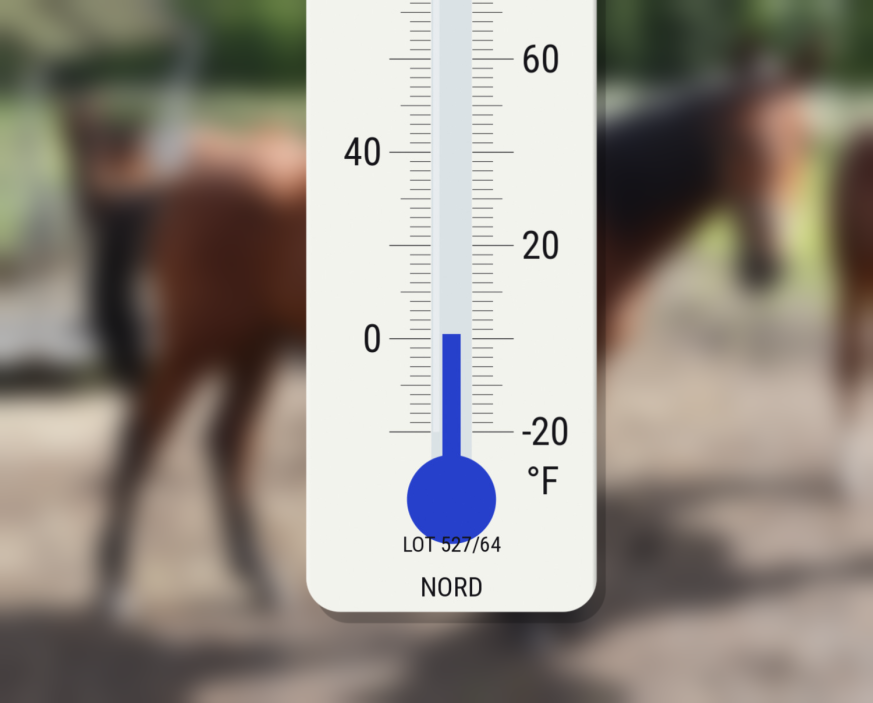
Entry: 1; °F
